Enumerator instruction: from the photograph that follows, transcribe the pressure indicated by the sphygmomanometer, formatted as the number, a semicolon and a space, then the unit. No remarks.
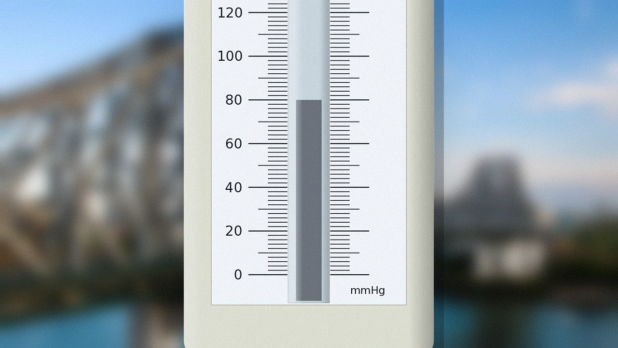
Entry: 80; mmHg
